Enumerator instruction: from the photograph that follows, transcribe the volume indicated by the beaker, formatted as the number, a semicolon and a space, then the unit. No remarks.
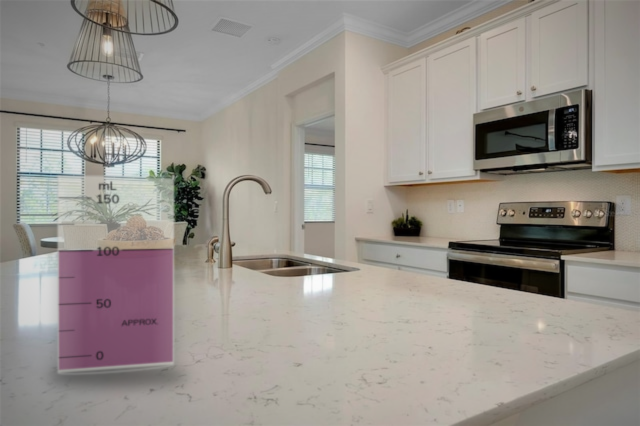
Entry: 100; mL
